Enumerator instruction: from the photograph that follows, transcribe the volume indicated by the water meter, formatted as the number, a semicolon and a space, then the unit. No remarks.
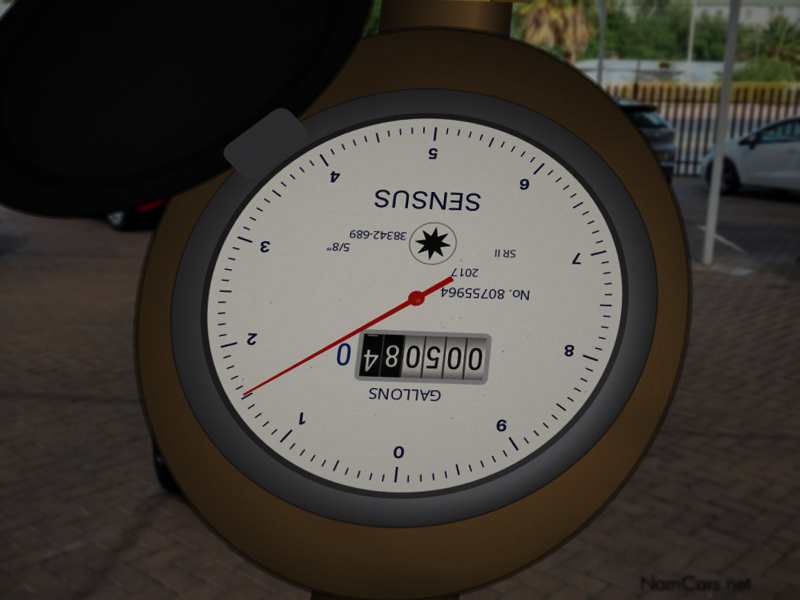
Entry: 50841.5; gal
